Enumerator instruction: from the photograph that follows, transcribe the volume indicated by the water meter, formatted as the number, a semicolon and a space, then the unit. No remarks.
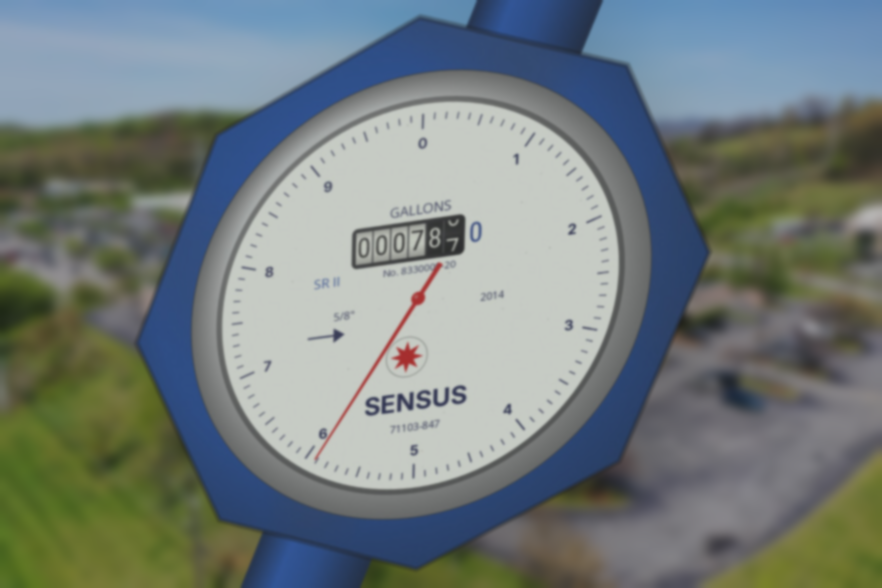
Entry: 7865.9; gal
